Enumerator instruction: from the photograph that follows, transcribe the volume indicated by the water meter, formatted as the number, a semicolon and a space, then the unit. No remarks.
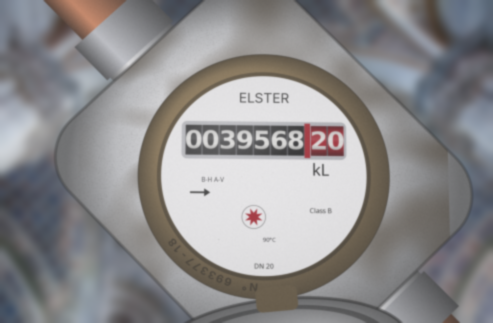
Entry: 39568.20; kL
